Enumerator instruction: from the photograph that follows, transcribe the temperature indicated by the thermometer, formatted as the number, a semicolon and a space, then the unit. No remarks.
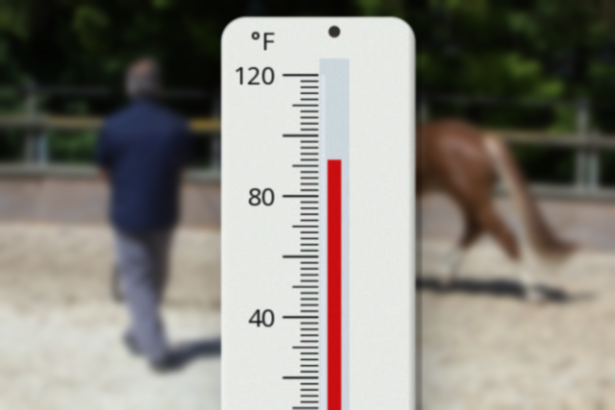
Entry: 92; °F
